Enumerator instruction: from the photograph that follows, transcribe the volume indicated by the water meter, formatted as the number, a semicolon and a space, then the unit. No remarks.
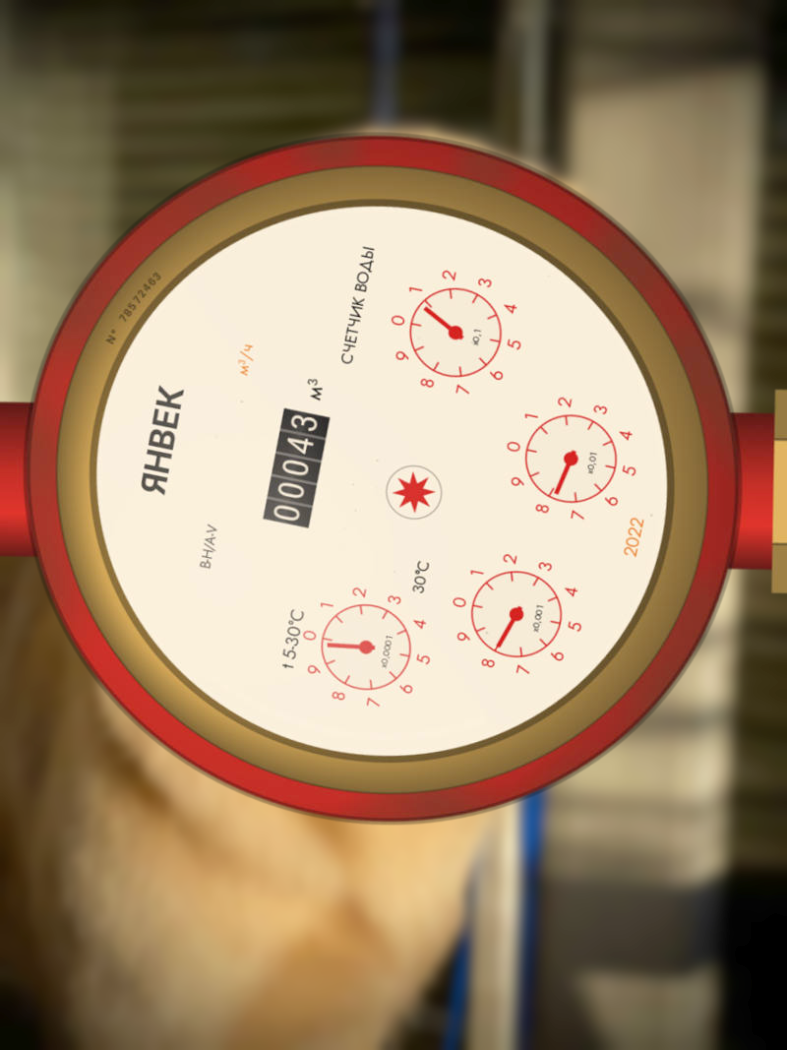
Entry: 43.0779; m³
